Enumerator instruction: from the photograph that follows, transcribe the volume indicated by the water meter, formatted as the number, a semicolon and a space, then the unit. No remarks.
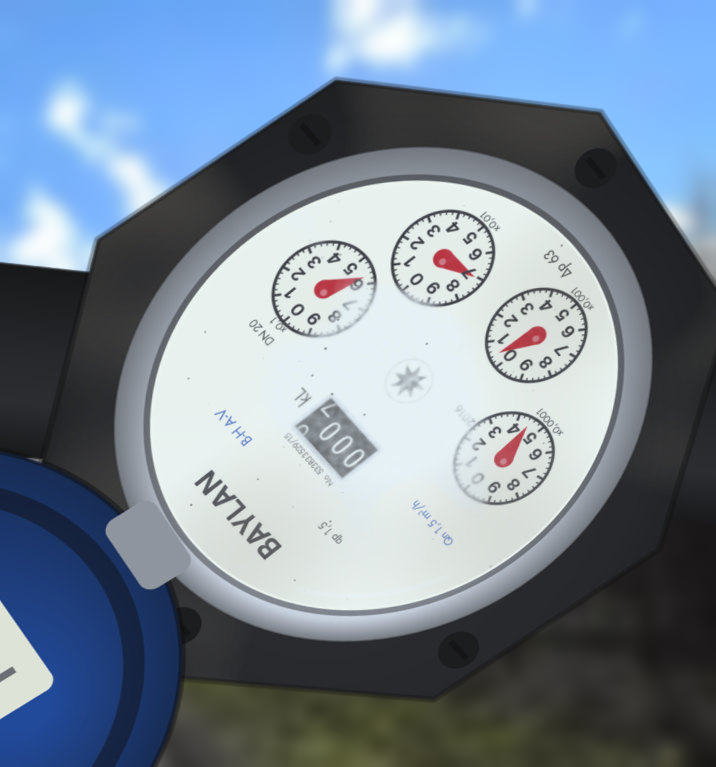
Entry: 6.5704; kL
